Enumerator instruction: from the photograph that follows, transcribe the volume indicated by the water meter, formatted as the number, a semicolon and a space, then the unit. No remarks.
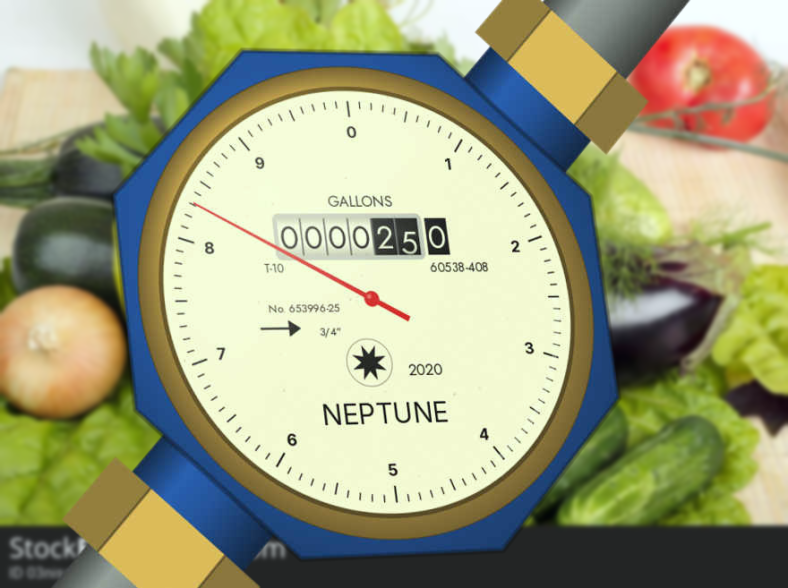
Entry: 248.3; gal
